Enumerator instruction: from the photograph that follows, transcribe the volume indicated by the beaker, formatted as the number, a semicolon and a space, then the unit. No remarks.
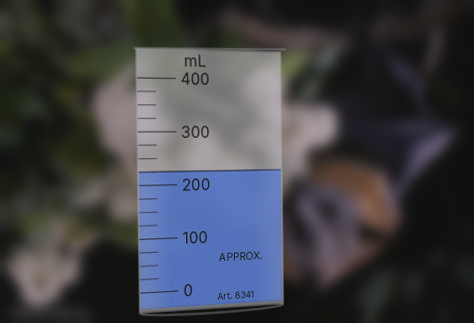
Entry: 225; mL
